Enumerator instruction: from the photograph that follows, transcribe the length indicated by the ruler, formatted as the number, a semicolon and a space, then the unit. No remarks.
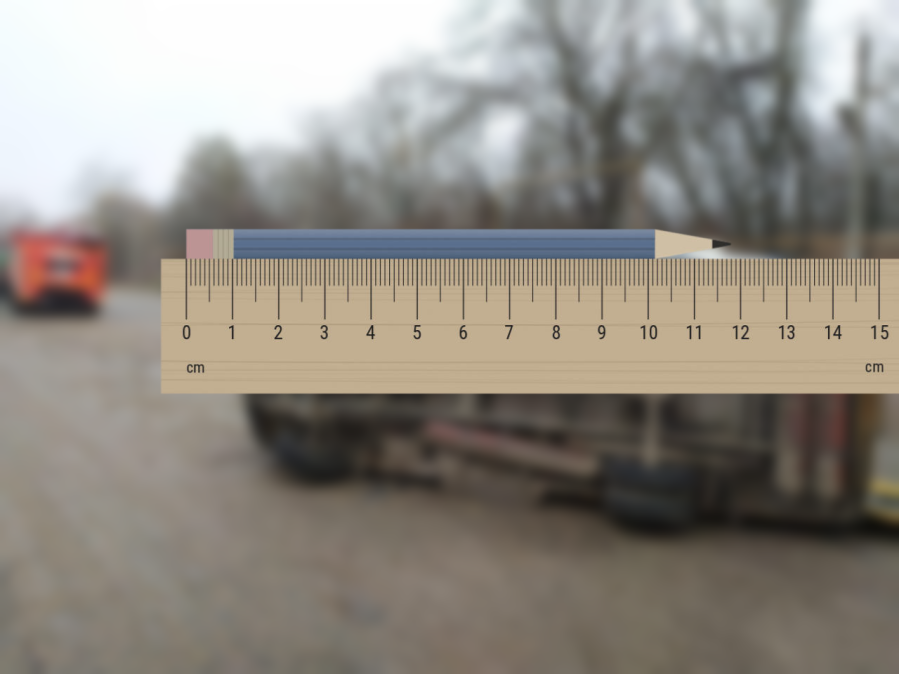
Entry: 11.8; cm
